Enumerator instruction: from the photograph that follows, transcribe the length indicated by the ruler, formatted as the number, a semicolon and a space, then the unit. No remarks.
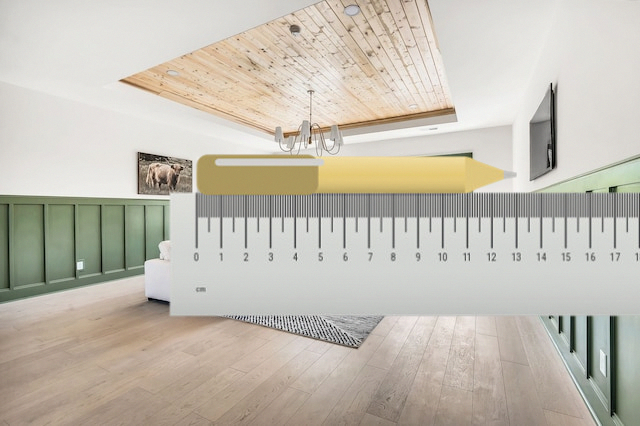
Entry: 13; cm
